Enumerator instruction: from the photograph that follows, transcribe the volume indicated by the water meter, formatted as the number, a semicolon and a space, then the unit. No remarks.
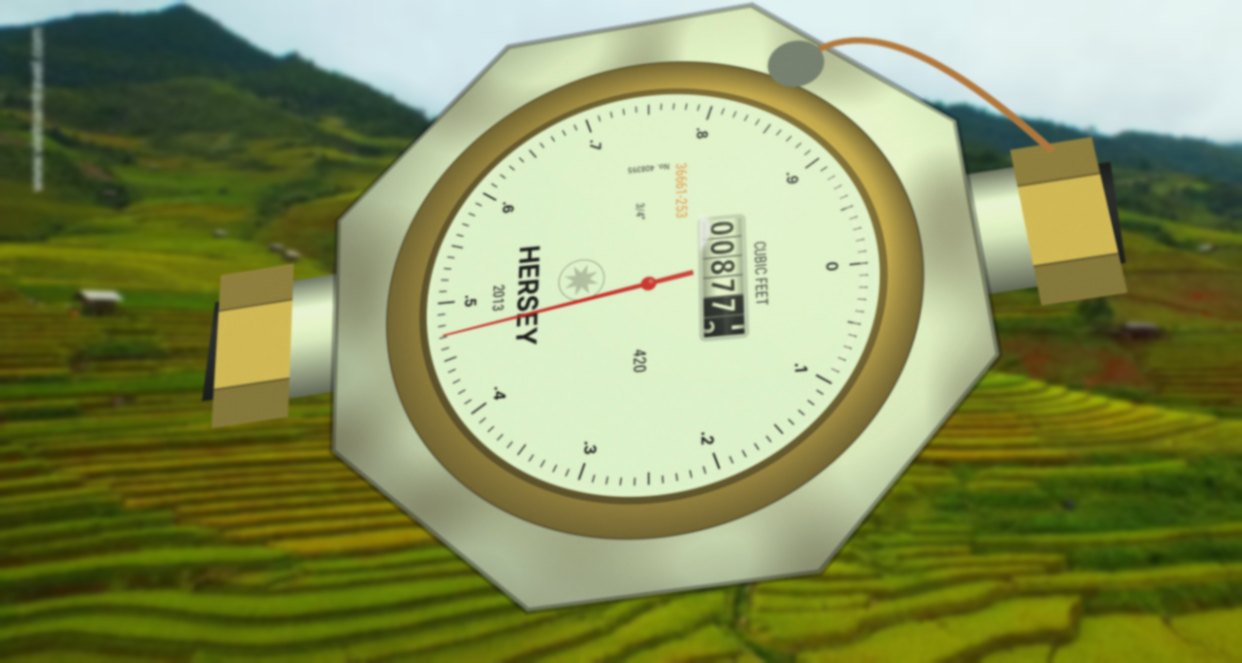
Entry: 8771.47; ft³
